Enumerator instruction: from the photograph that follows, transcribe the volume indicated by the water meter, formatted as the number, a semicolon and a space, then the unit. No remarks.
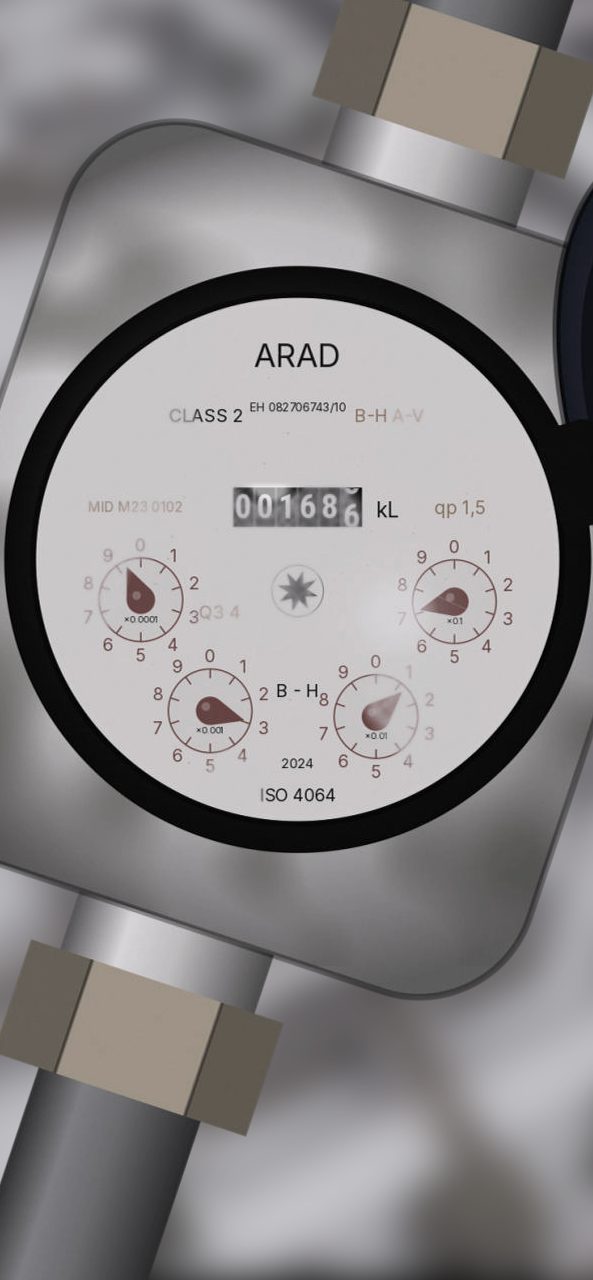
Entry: 1685.7129; kL
